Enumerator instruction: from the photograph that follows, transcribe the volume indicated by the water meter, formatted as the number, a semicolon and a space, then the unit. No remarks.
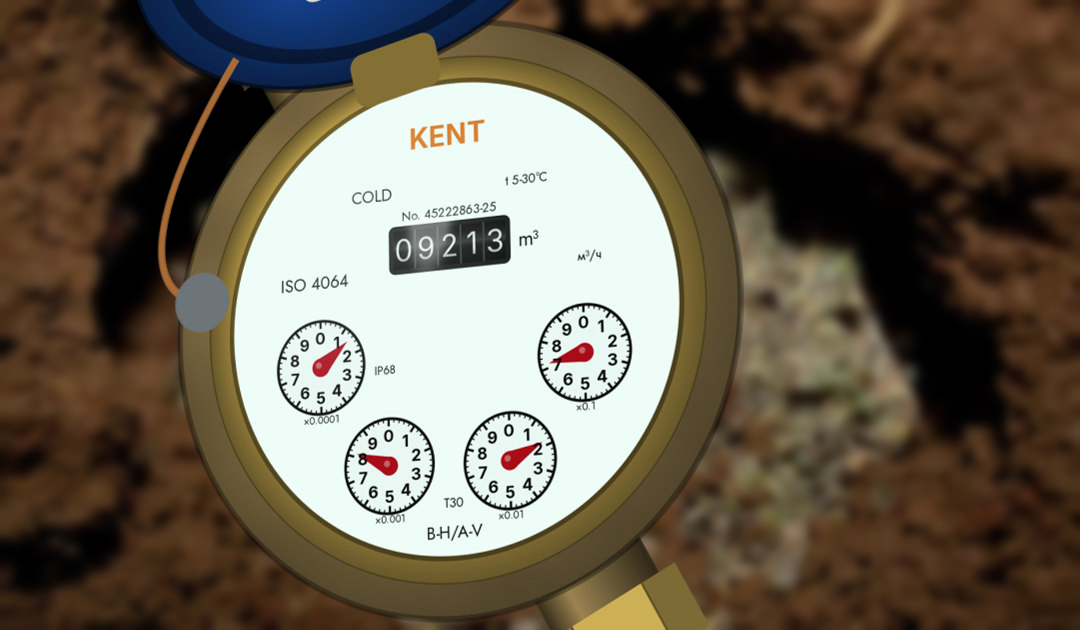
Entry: 9213.7181; m³
